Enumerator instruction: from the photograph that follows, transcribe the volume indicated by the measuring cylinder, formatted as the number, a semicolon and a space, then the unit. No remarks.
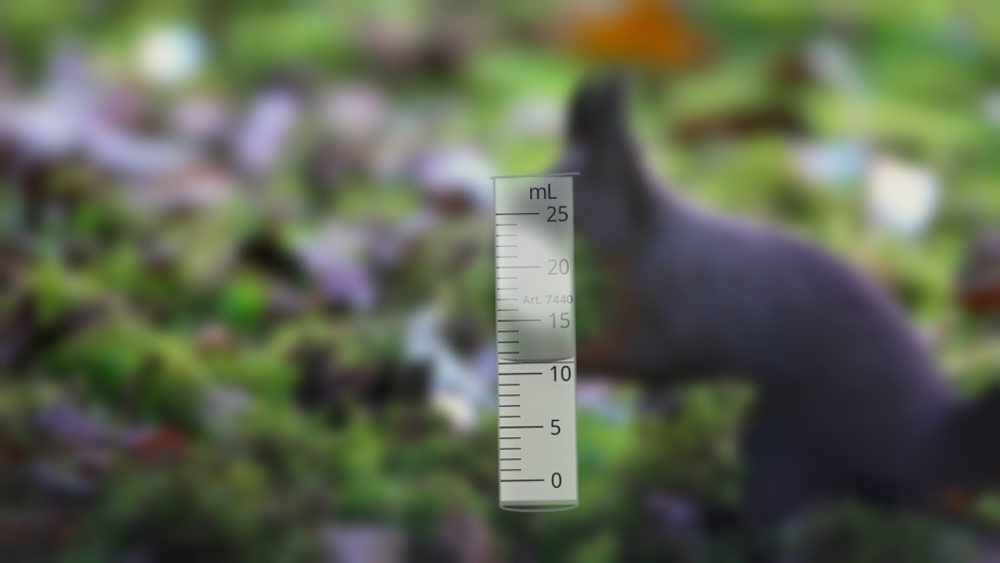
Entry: 11; mL
